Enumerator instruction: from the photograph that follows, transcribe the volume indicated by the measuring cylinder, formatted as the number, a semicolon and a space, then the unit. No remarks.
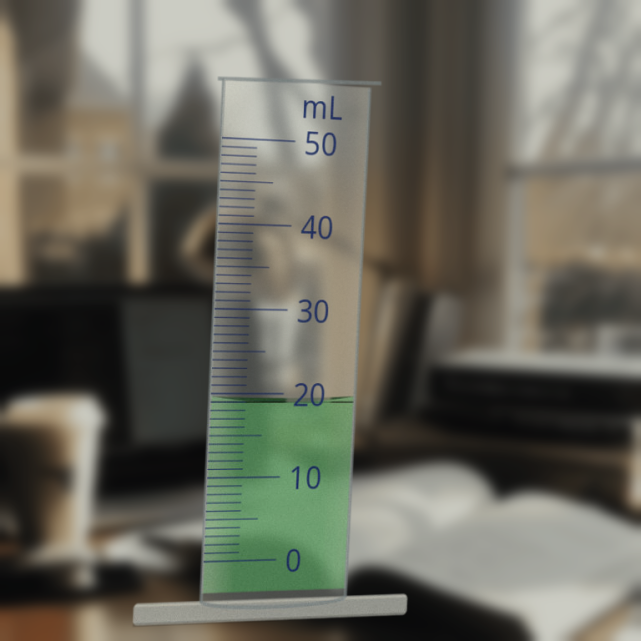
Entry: 19; mL
